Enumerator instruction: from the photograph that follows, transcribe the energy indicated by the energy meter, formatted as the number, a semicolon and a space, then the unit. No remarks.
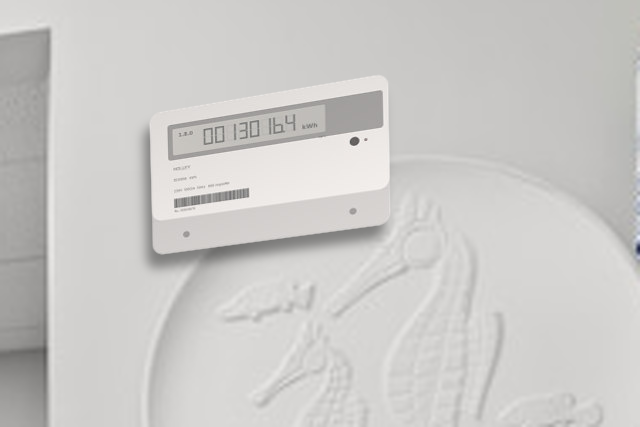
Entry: 13016.4; kWh
